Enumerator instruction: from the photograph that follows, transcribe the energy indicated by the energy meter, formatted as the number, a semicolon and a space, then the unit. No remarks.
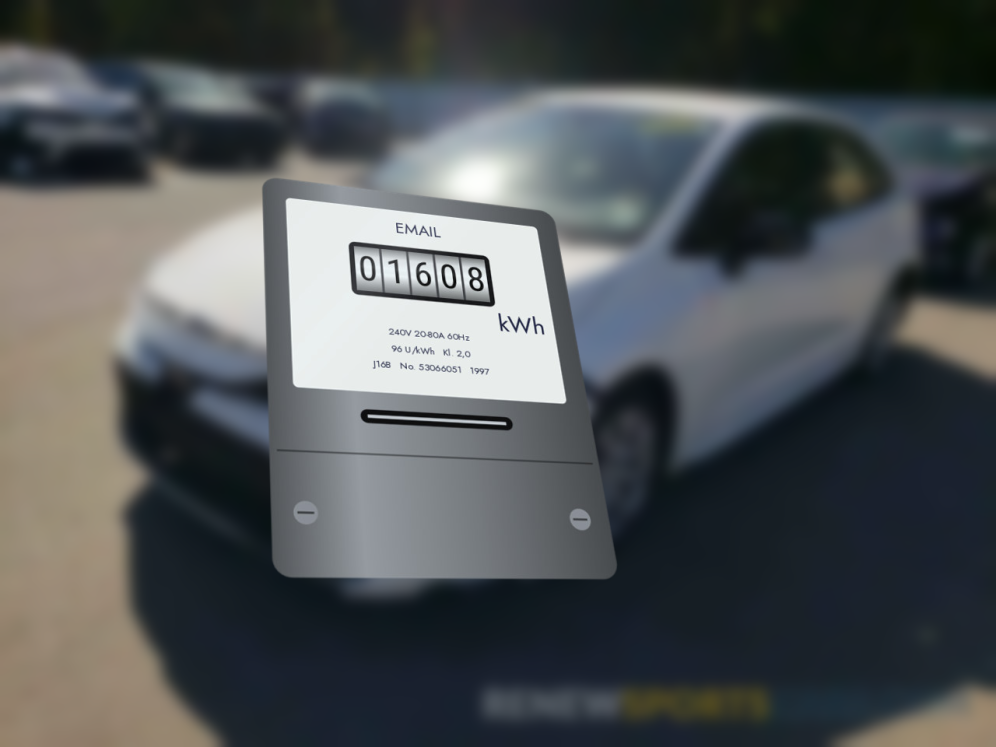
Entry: 1608; kWh
